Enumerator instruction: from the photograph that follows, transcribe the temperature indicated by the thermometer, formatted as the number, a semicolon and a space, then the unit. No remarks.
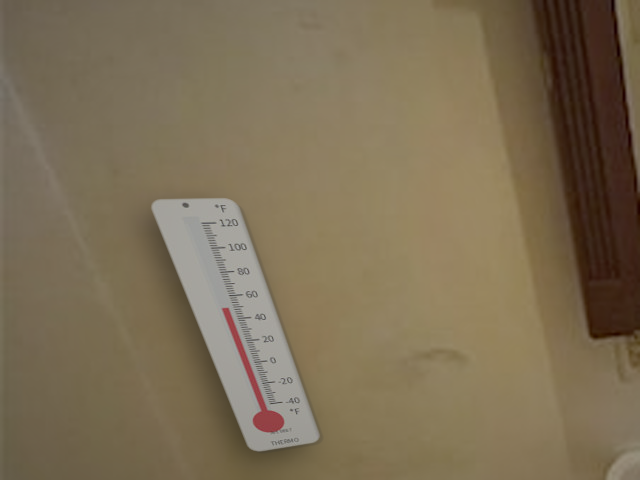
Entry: 50; °F
